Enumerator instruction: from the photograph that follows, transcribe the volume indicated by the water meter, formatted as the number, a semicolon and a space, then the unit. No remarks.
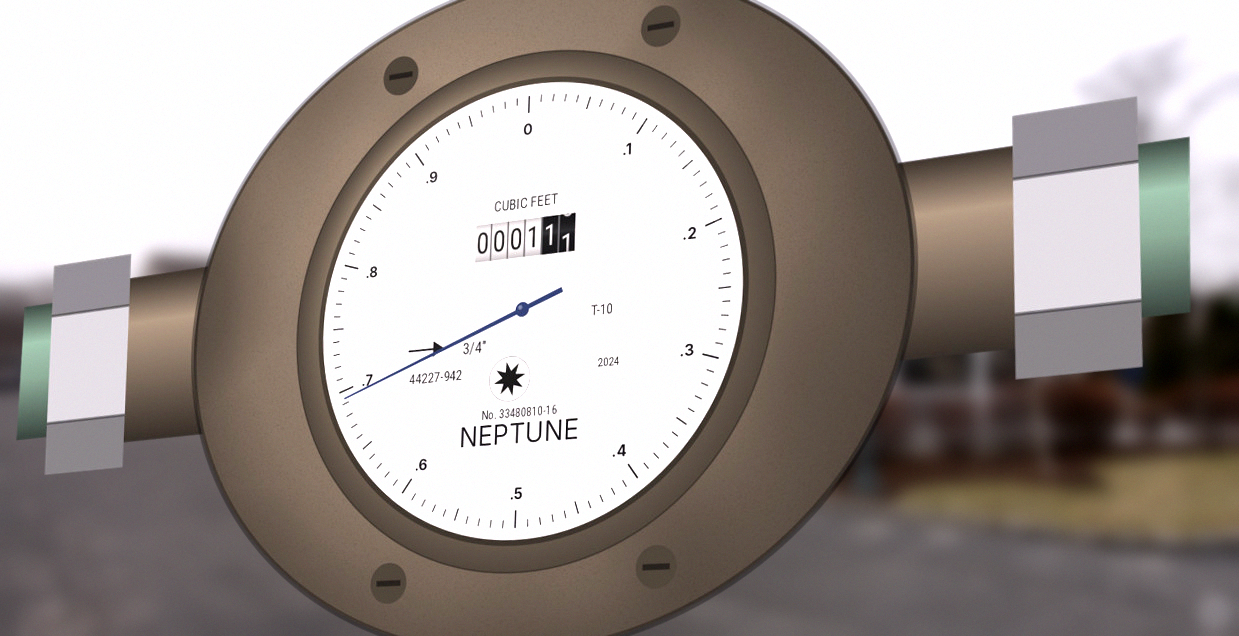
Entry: 110.69; ft³
